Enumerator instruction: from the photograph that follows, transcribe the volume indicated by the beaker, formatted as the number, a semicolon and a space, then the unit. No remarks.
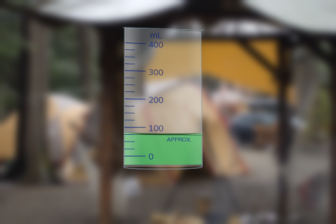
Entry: 75; mL
